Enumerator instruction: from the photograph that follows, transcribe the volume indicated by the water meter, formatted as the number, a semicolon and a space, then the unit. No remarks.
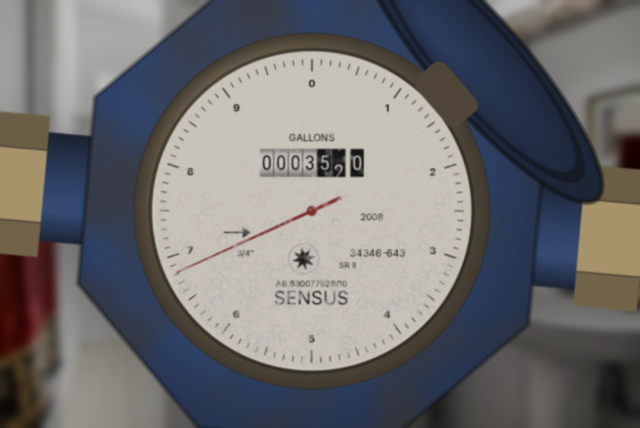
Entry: 3516.8; gal
